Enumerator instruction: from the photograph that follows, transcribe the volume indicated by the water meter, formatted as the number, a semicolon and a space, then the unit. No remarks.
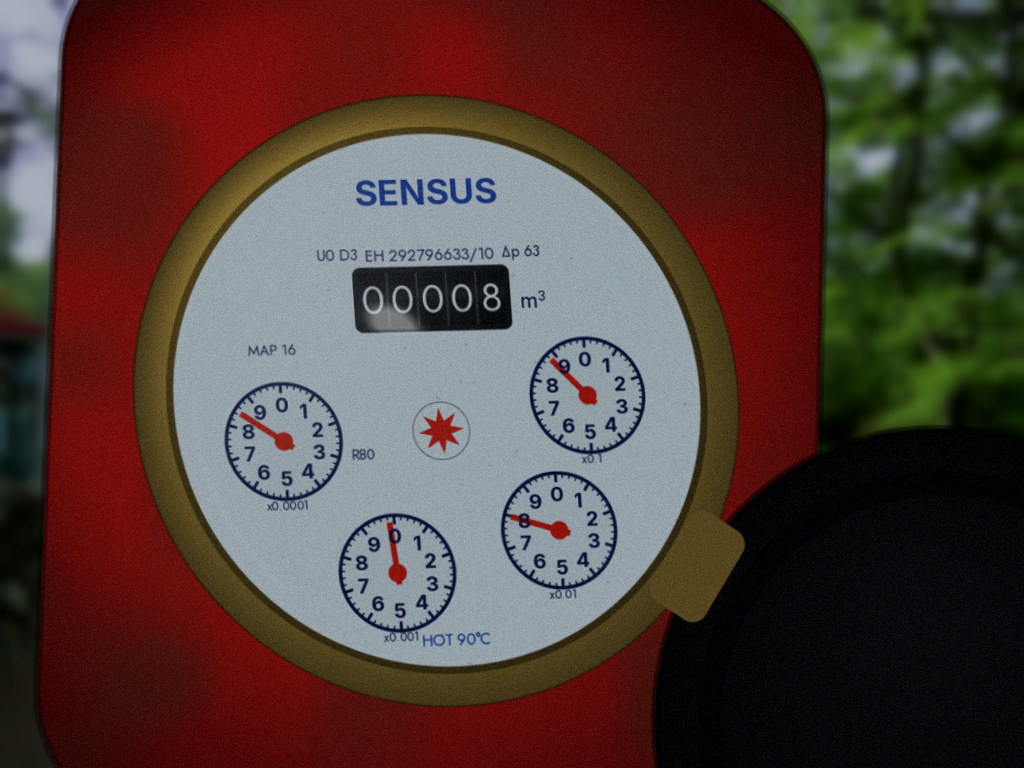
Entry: 8.8798; m³
